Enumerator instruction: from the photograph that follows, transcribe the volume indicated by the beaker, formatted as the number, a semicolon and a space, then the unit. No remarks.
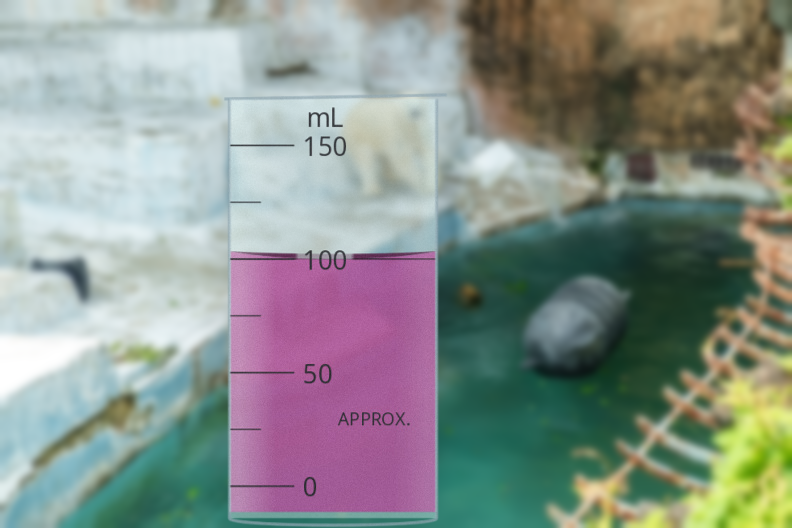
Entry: 100; mL
